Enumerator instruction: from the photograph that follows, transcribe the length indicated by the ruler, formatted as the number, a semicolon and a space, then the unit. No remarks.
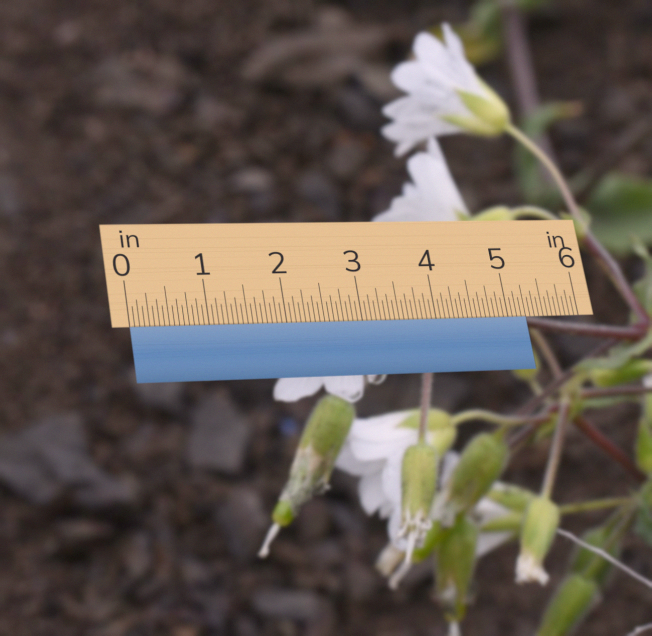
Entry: 5.25; in
